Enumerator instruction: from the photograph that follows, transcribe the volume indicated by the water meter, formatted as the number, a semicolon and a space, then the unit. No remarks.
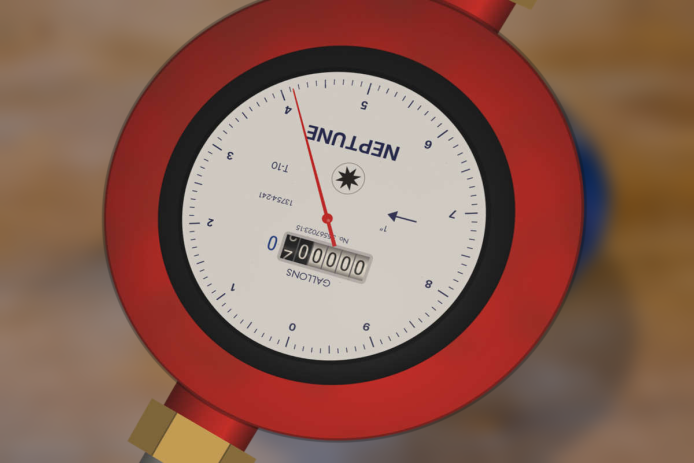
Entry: 24.1; gal
